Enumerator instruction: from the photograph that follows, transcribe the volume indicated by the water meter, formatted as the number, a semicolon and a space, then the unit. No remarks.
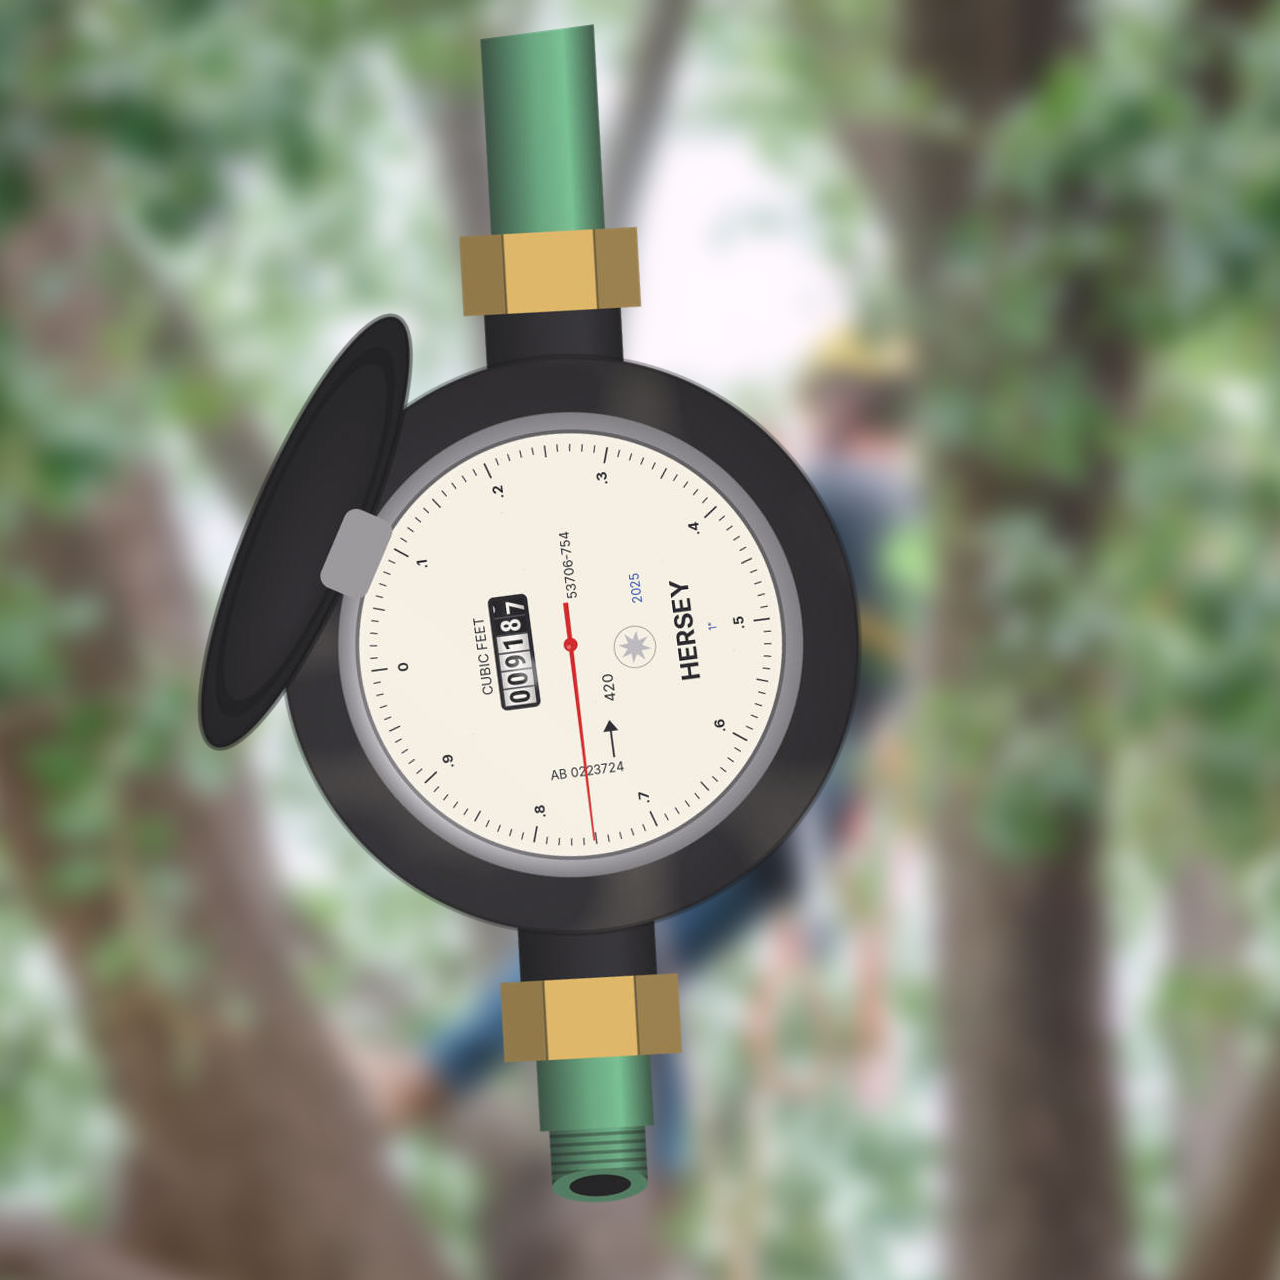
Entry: 9186.75; ft³
